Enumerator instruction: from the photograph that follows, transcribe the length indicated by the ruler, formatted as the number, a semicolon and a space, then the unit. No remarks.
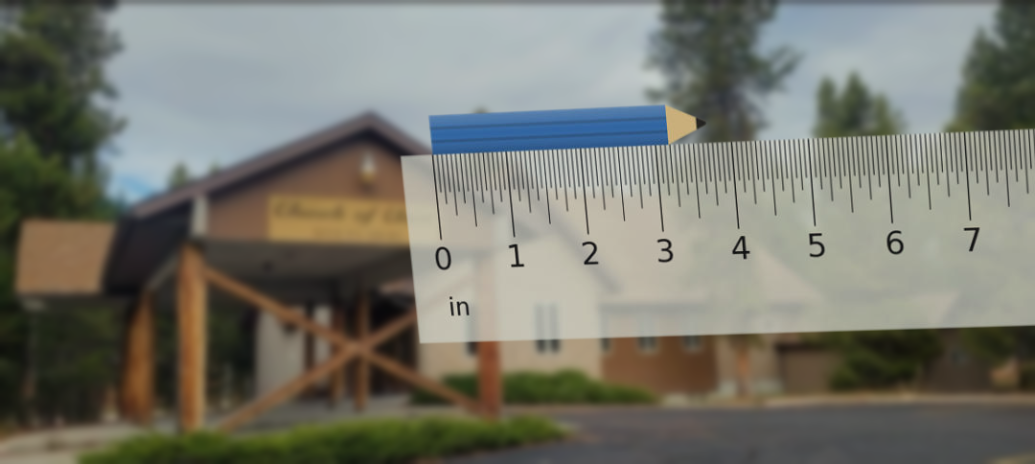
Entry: 3.6875; in
